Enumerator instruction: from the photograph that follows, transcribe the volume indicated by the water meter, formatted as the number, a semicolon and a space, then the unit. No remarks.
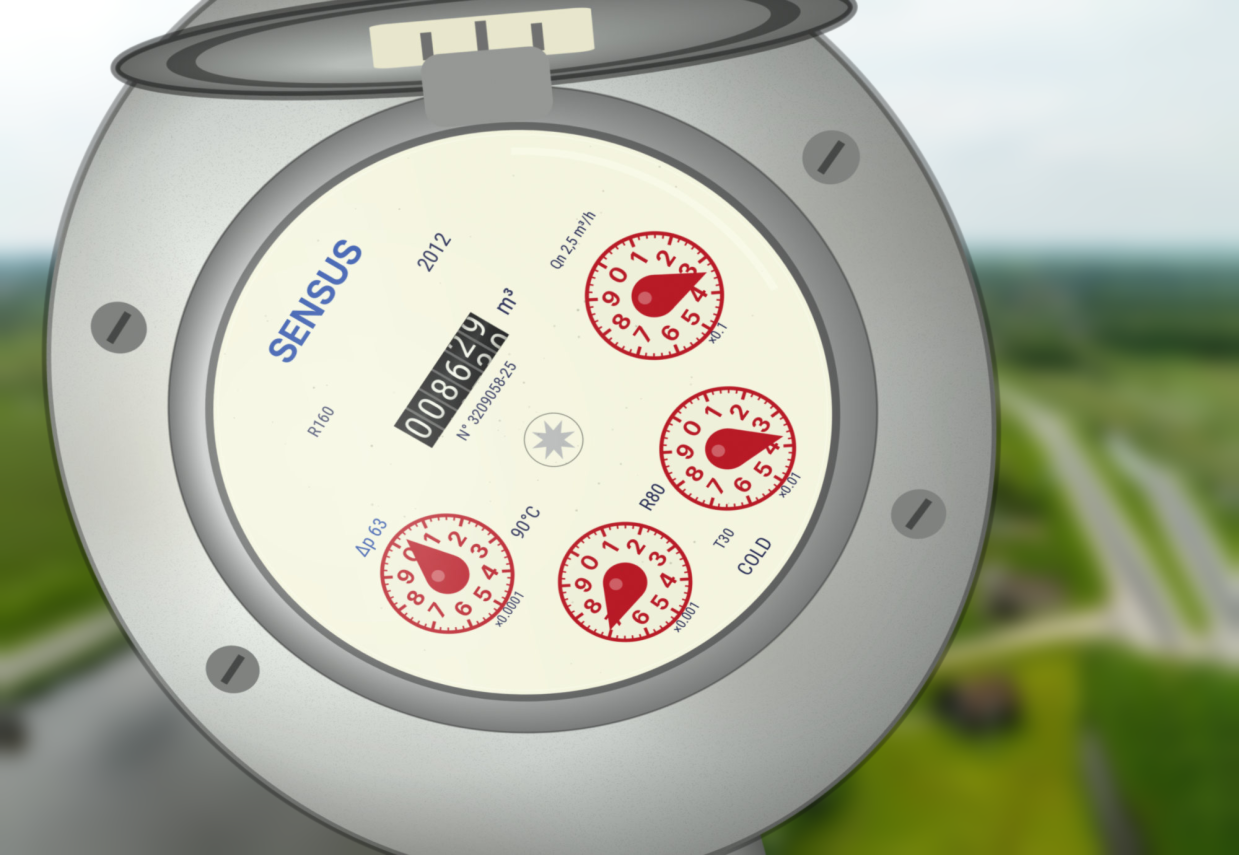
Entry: 8629.3370; m³
